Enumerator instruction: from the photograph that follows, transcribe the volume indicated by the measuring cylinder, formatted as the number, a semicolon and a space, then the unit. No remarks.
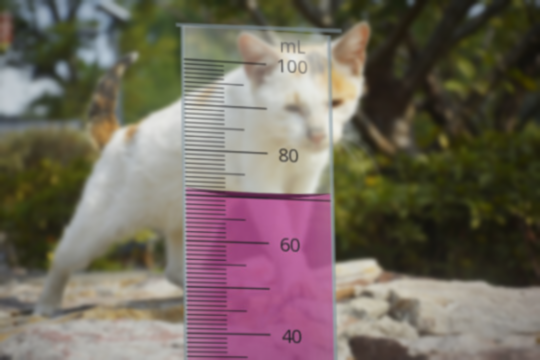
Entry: 70; mL
